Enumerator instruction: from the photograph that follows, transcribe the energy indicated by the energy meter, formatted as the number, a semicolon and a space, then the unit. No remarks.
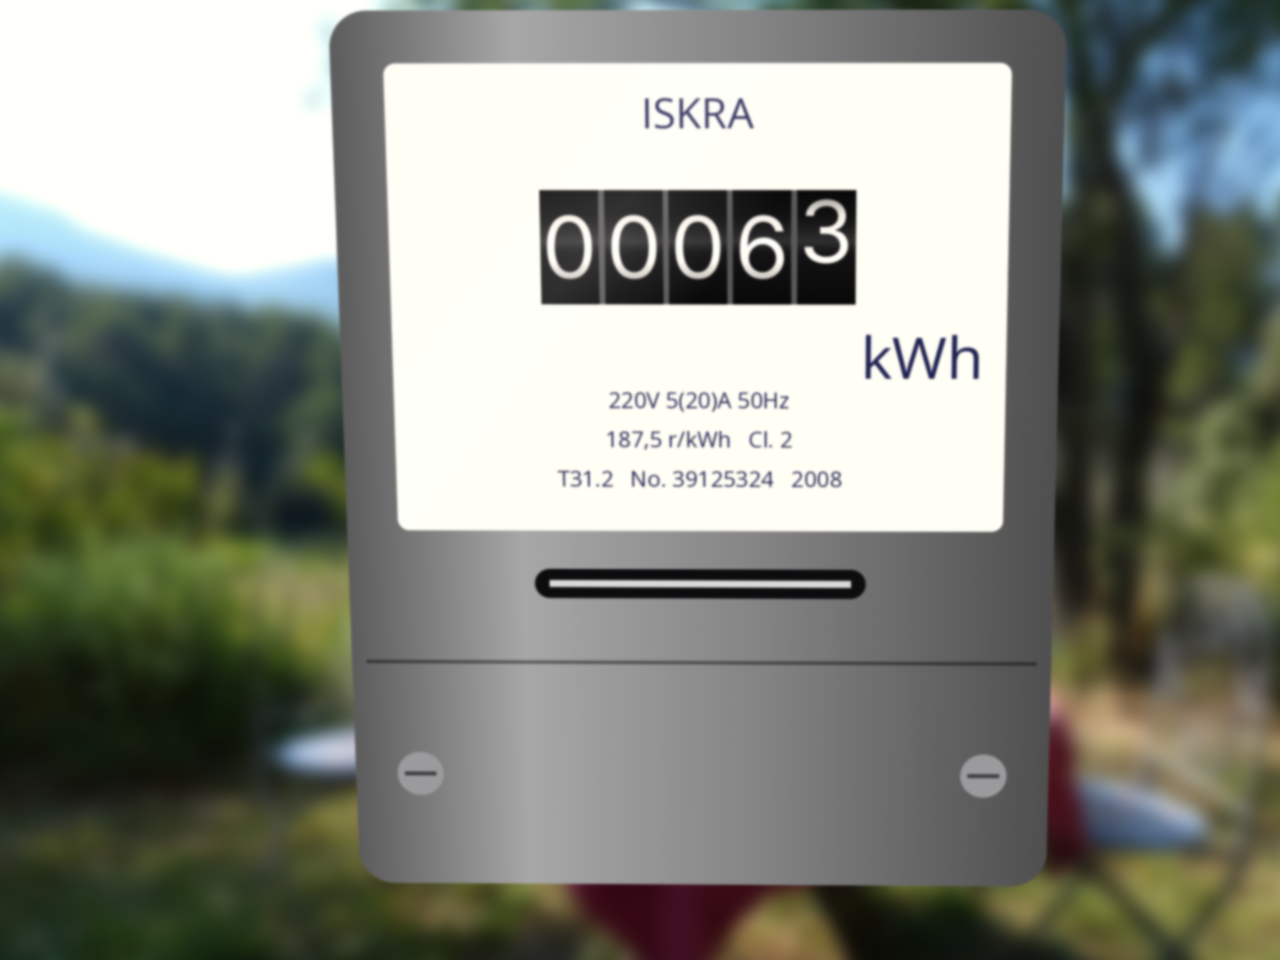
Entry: 63; kWh
